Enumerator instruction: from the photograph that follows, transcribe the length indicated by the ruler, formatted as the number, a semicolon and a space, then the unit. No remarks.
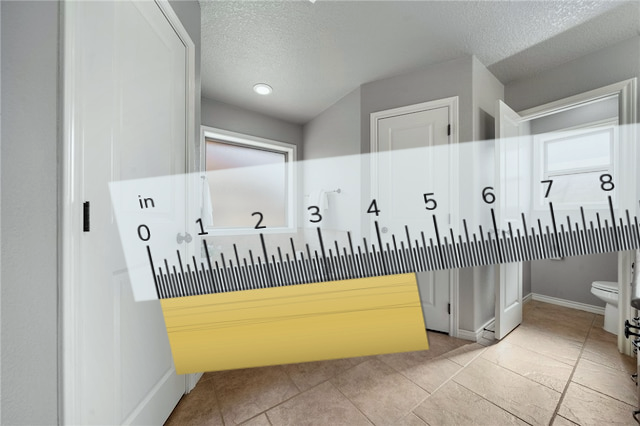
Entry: 4.5; in
